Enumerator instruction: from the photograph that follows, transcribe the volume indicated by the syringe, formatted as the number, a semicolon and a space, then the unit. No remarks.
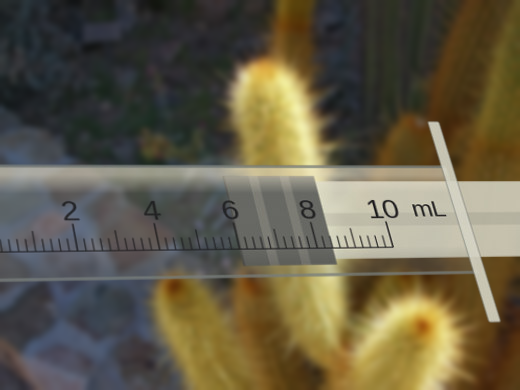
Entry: 6; mL
